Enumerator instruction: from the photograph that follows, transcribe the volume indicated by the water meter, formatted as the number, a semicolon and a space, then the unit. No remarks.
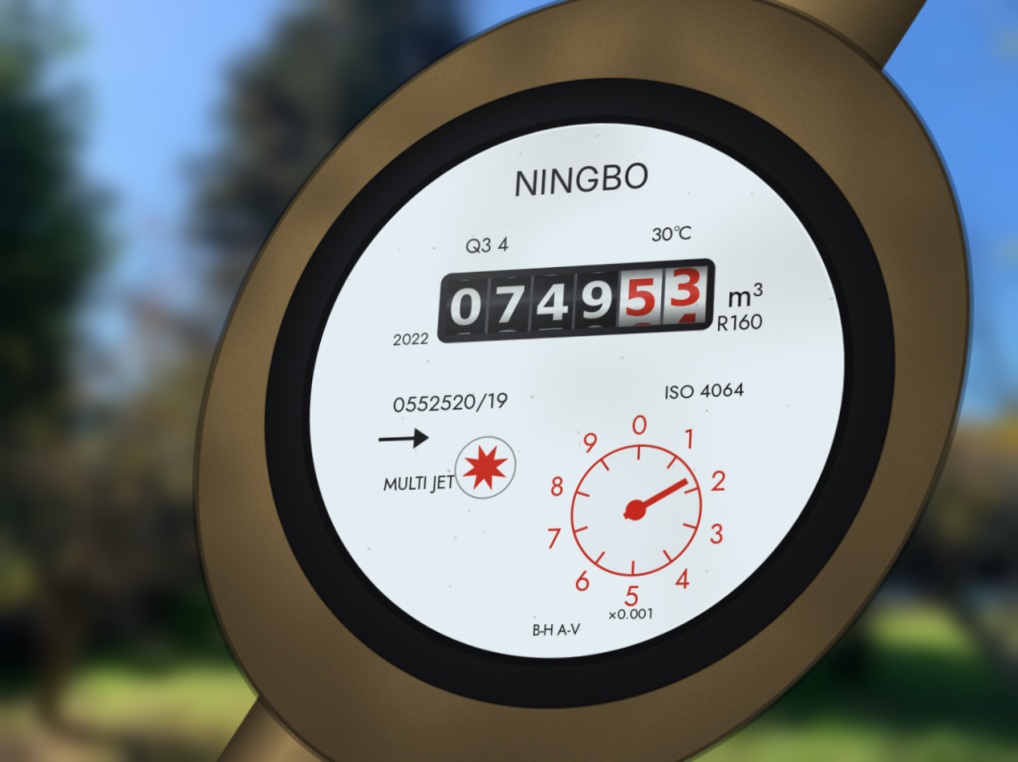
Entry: 749.531; m³
